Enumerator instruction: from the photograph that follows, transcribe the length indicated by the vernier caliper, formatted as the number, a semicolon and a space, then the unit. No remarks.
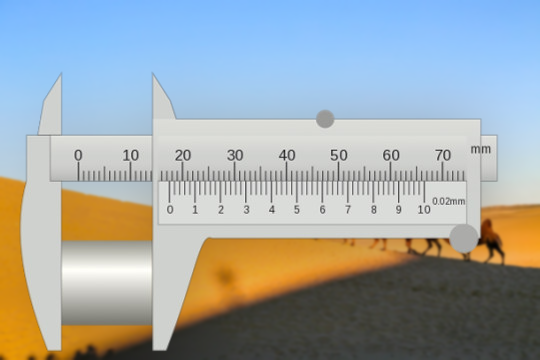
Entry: 17.5; mm
